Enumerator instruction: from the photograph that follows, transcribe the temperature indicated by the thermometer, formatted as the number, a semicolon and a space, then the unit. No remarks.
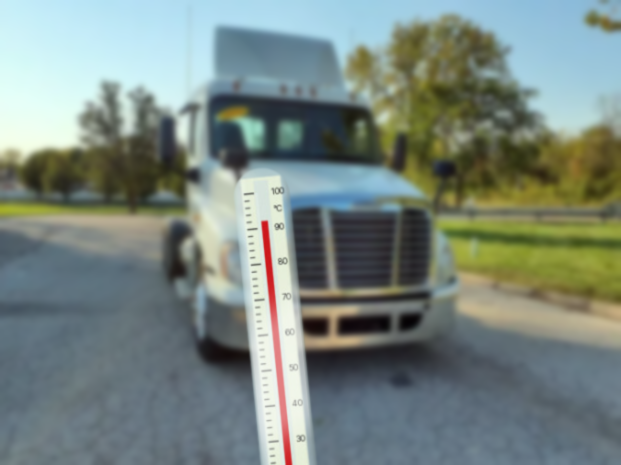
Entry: 92; °C
